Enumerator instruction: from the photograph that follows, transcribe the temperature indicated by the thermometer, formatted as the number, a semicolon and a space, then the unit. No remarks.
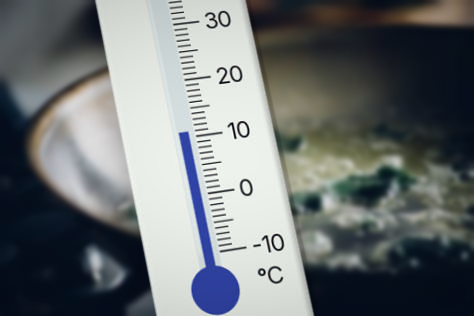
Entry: 11; °C
